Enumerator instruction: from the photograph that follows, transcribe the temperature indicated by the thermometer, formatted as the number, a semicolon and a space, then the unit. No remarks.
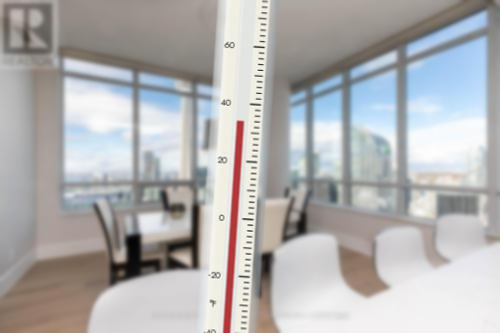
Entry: 34; °F
